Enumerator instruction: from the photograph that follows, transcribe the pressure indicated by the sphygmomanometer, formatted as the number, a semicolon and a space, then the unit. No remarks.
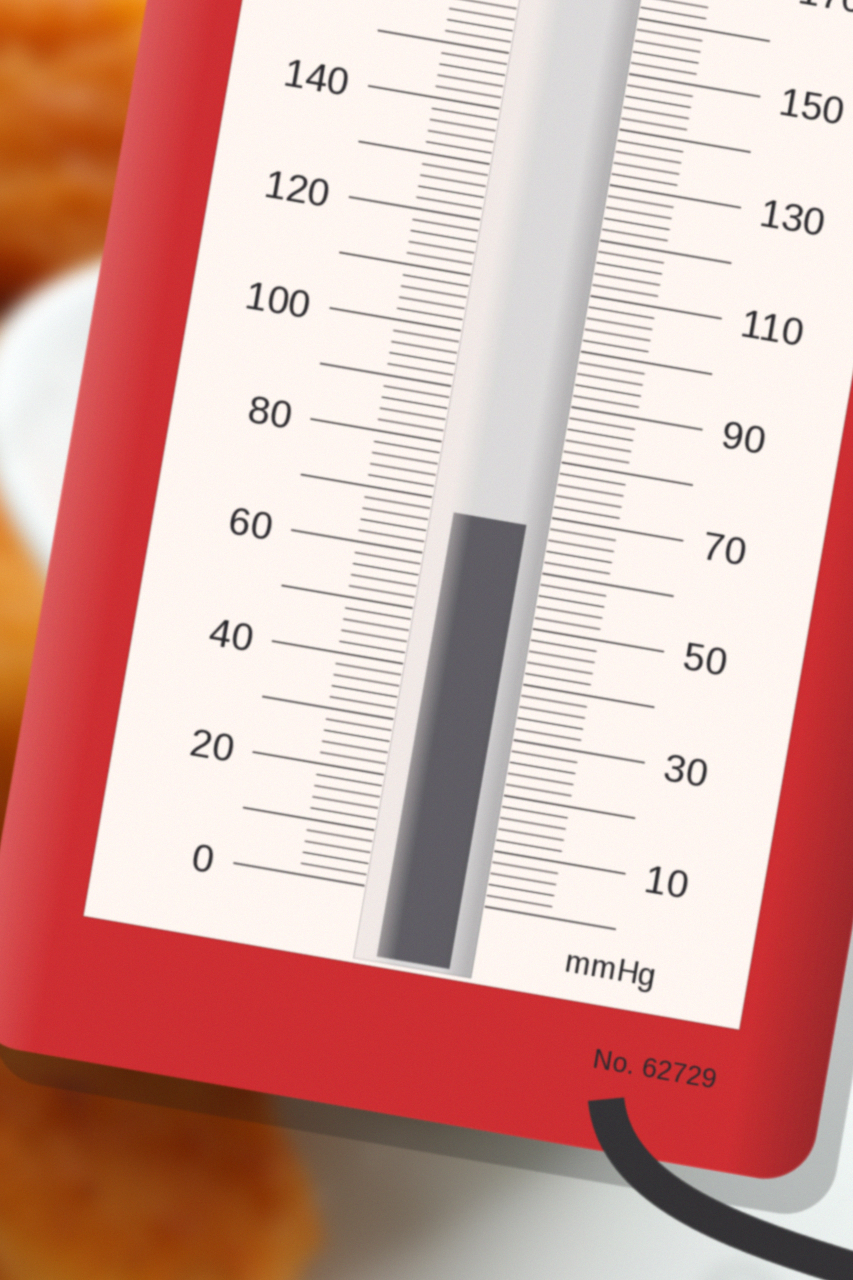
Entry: 68; mmHg
